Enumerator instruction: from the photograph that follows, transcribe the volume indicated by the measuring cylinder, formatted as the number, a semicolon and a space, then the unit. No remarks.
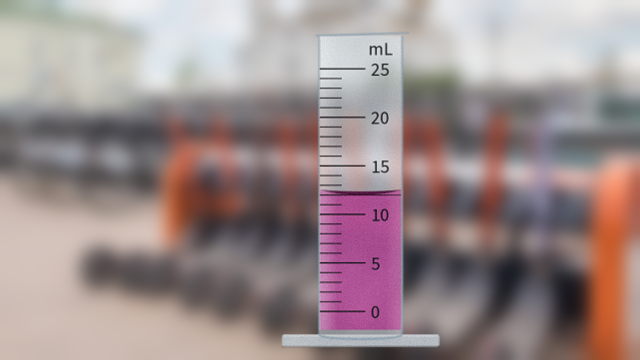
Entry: 12; mL
